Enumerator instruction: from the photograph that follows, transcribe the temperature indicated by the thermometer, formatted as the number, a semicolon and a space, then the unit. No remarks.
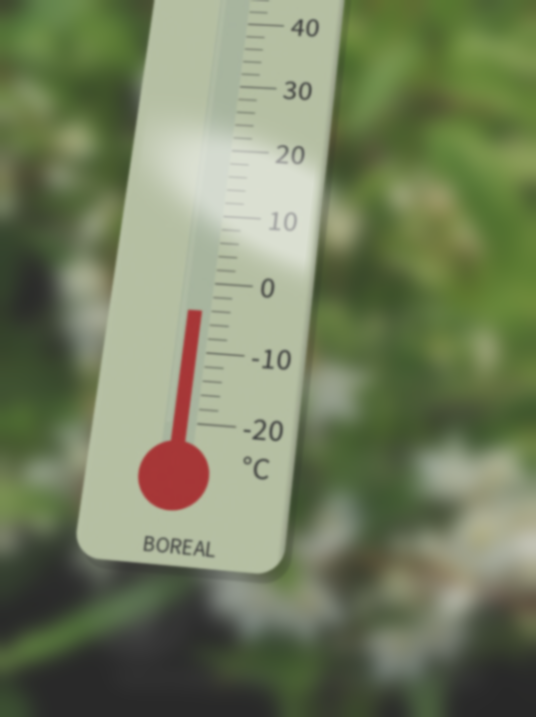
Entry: -4; °C
